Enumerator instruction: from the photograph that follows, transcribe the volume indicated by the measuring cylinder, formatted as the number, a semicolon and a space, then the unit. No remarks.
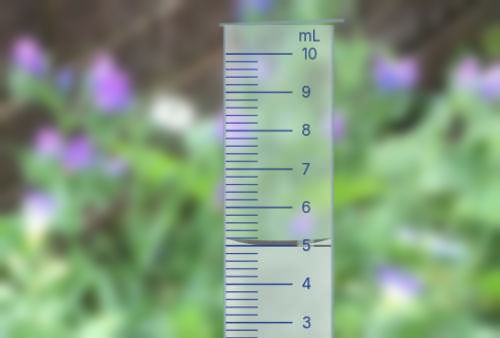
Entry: 5; mL
